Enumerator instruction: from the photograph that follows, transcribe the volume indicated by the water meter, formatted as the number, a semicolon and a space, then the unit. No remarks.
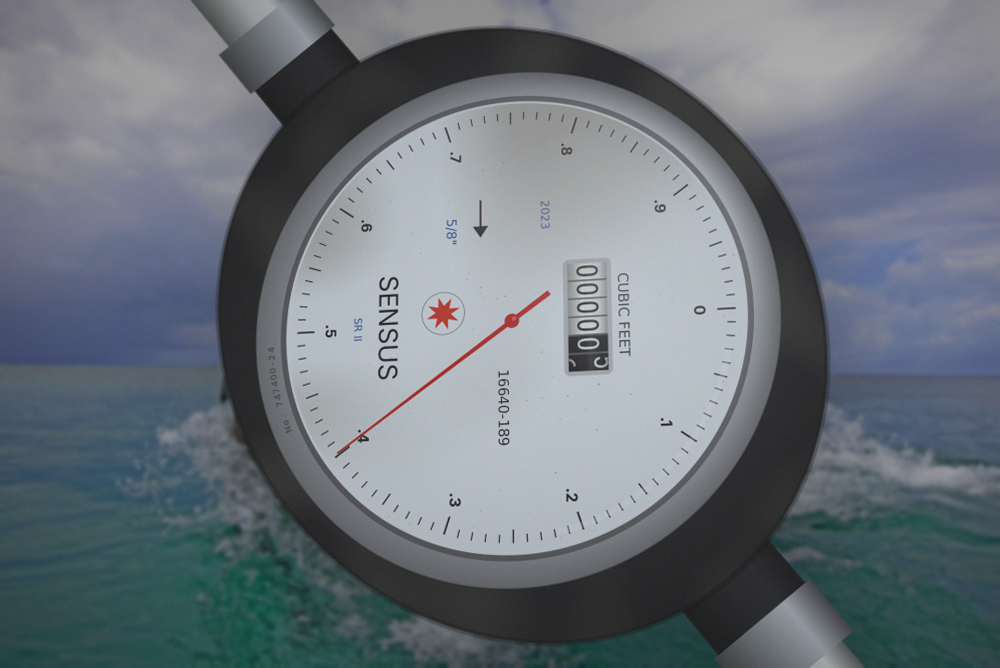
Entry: 5.40; ft³
